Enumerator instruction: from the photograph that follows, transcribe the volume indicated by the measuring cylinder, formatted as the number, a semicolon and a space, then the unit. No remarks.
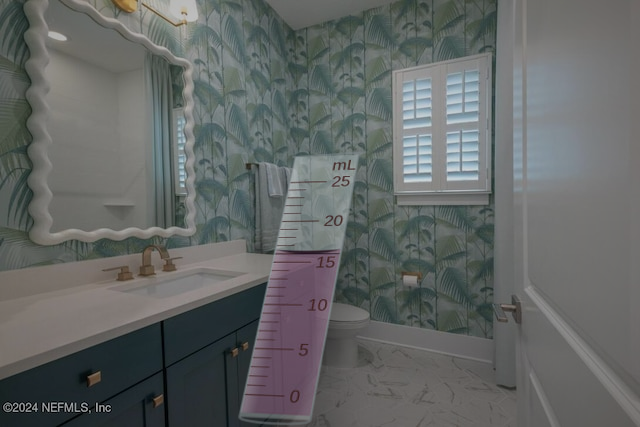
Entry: 16; mL
